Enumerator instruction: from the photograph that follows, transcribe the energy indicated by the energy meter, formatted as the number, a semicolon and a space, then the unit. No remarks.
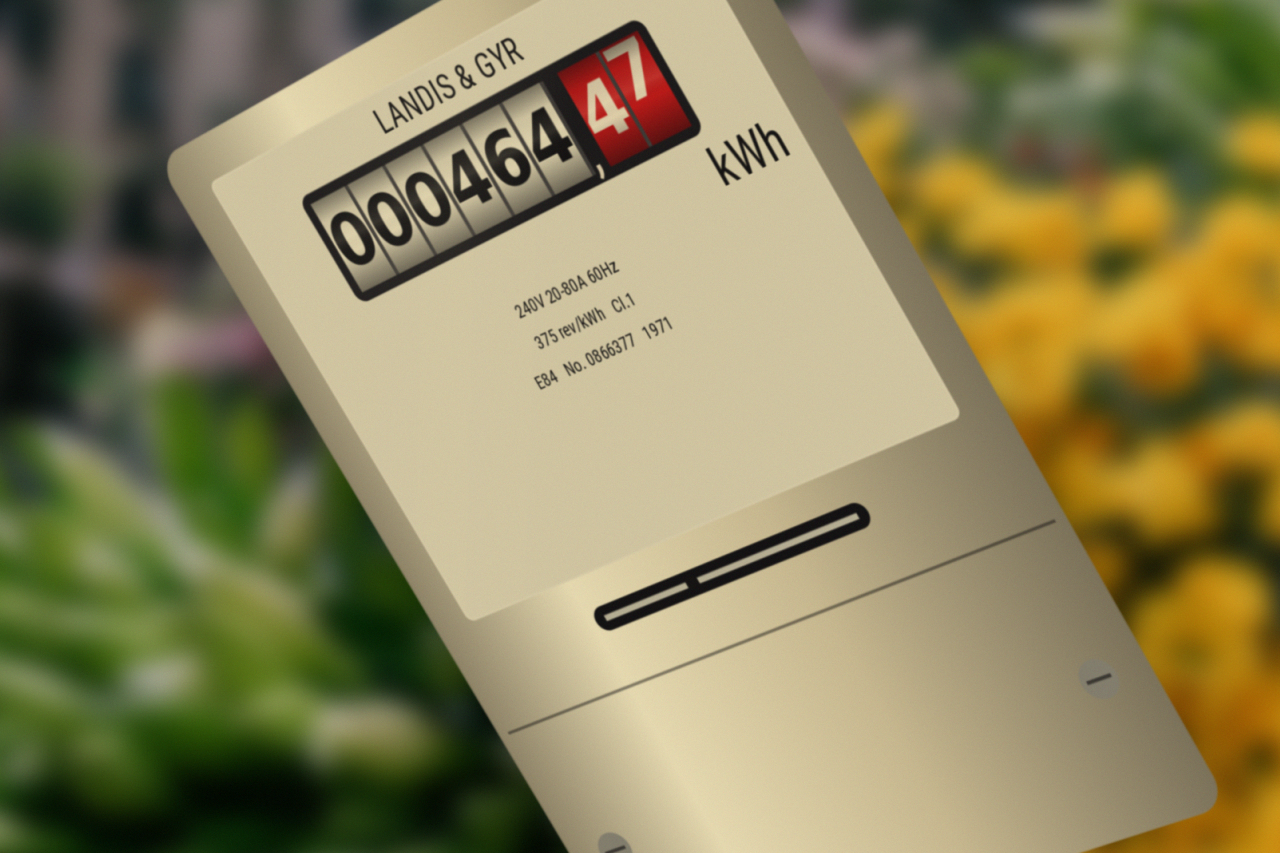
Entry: 464.47; kWh
